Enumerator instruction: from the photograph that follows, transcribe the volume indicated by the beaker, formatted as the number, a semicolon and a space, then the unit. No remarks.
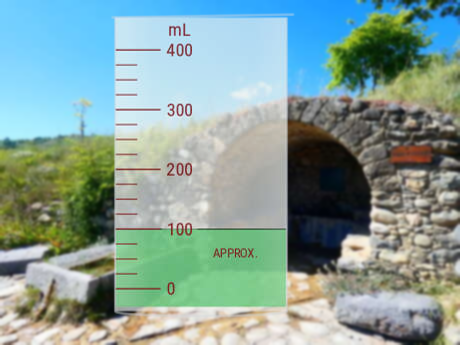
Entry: 100; mL
